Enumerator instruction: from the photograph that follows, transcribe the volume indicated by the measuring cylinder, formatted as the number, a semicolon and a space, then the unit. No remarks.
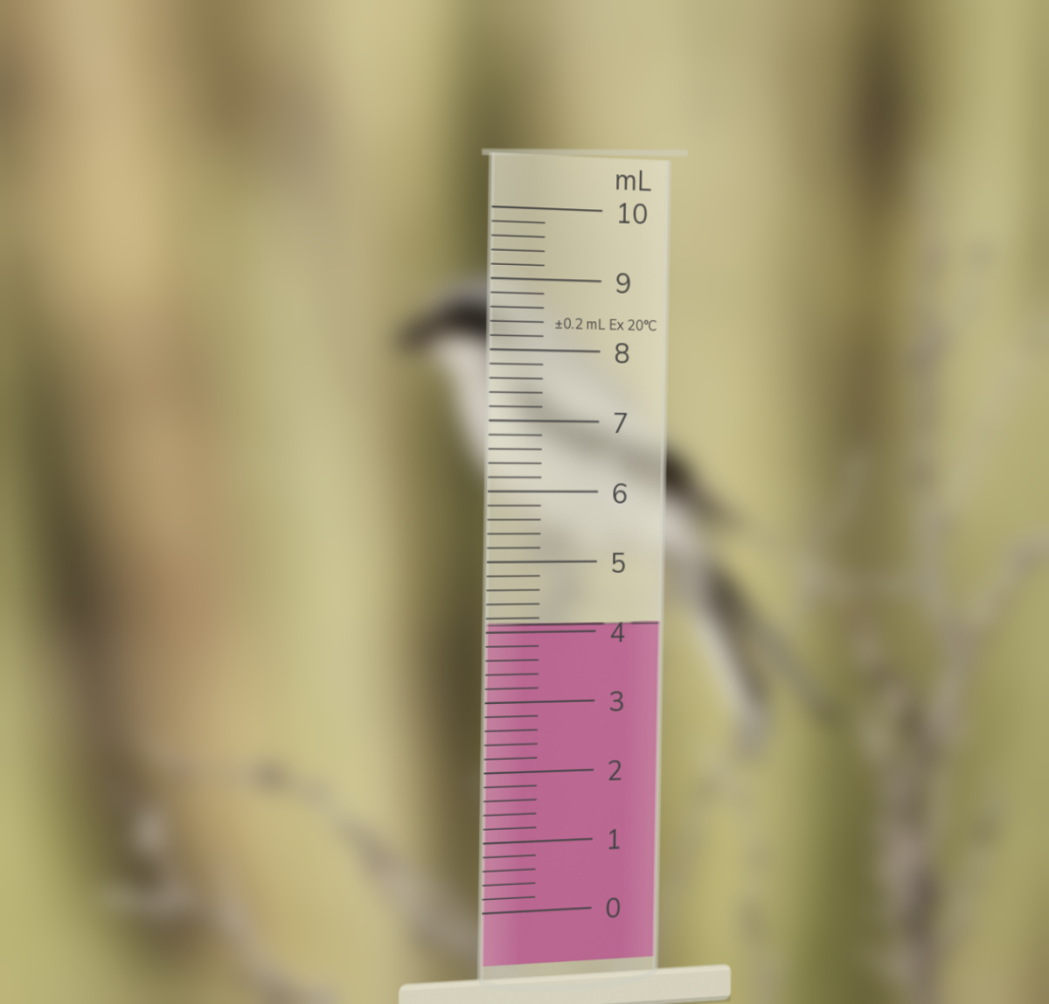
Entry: 4.1; mL
